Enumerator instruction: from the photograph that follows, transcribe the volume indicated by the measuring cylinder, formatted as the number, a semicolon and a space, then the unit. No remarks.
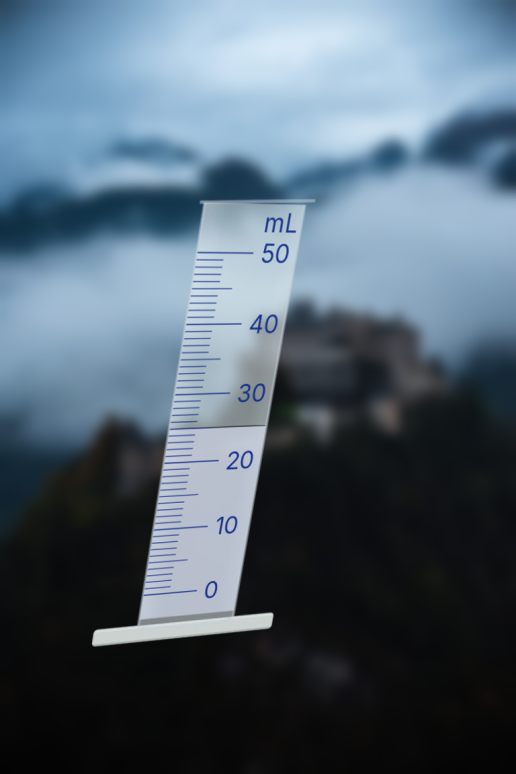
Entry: 25; mL
